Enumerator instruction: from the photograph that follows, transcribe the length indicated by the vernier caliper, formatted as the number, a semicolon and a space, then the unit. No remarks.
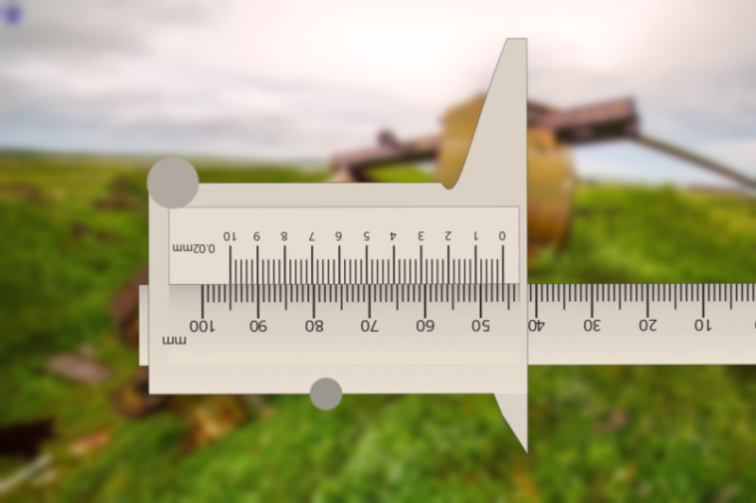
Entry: 46.0; mm
